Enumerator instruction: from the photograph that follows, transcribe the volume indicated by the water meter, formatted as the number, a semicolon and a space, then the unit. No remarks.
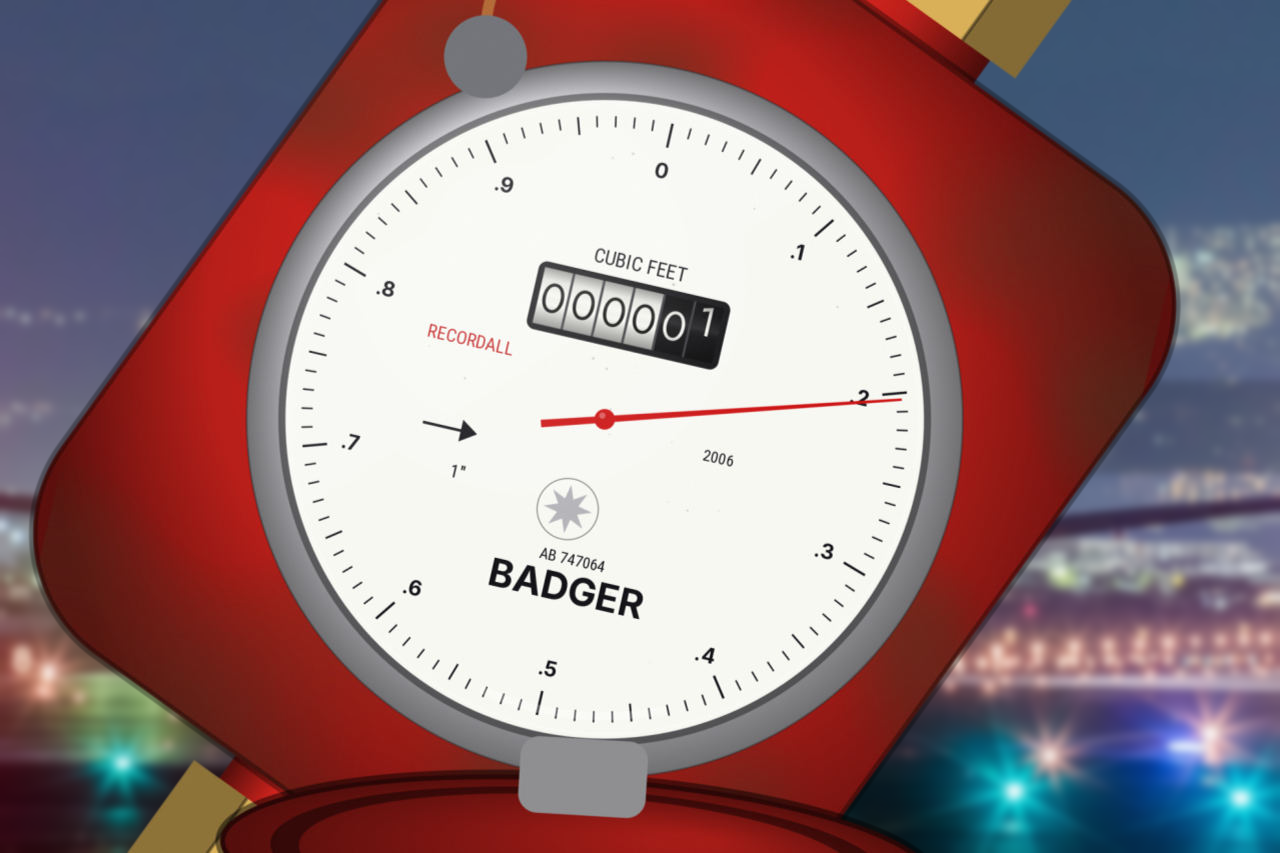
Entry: 1.20; ft³
